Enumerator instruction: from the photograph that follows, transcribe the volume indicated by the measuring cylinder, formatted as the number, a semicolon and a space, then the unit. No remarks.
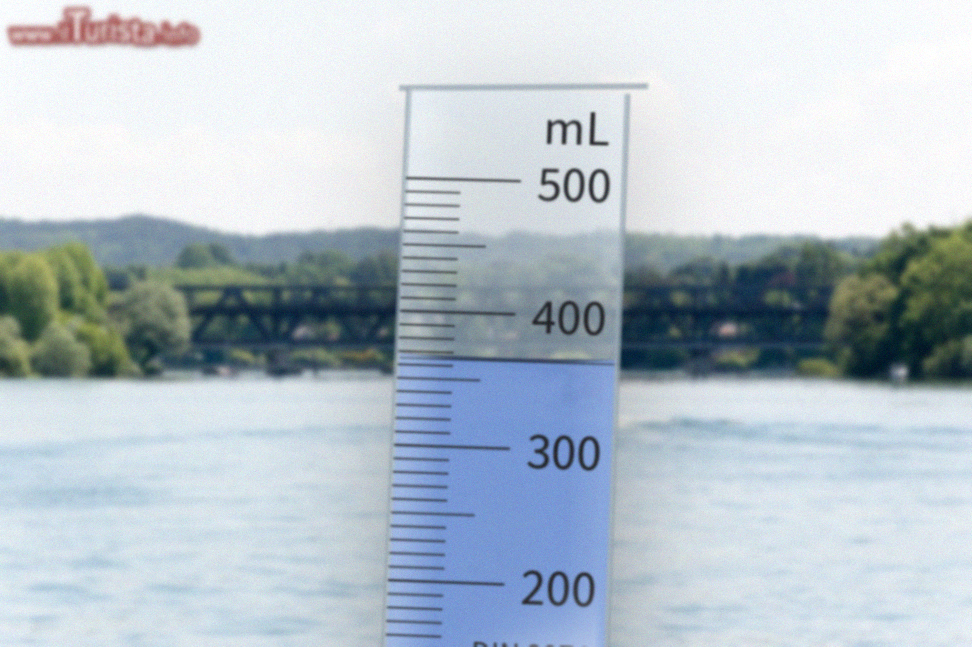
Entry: 365; mL
